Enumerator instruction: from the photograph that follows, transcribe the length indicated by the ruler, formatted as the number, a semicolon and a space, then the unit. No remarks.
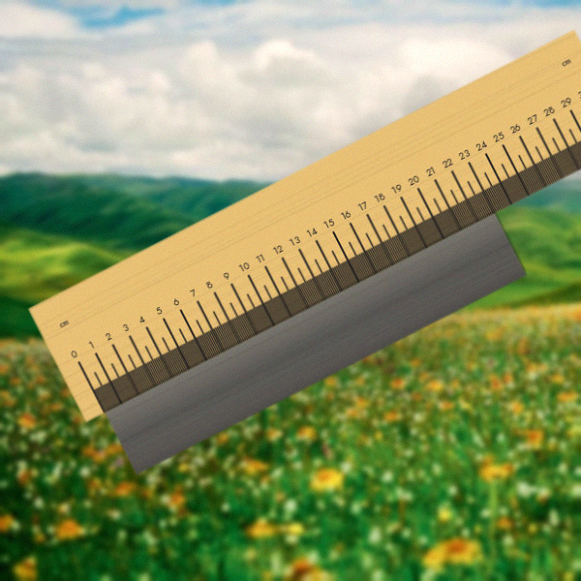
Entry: 23; cm
